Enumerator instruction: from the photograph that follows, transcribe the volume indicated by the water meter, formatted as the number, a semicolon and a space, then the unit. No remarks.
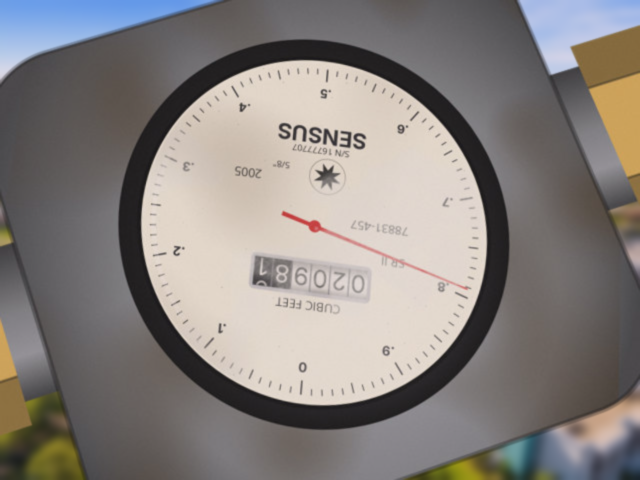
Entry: 20980.79; ft³
